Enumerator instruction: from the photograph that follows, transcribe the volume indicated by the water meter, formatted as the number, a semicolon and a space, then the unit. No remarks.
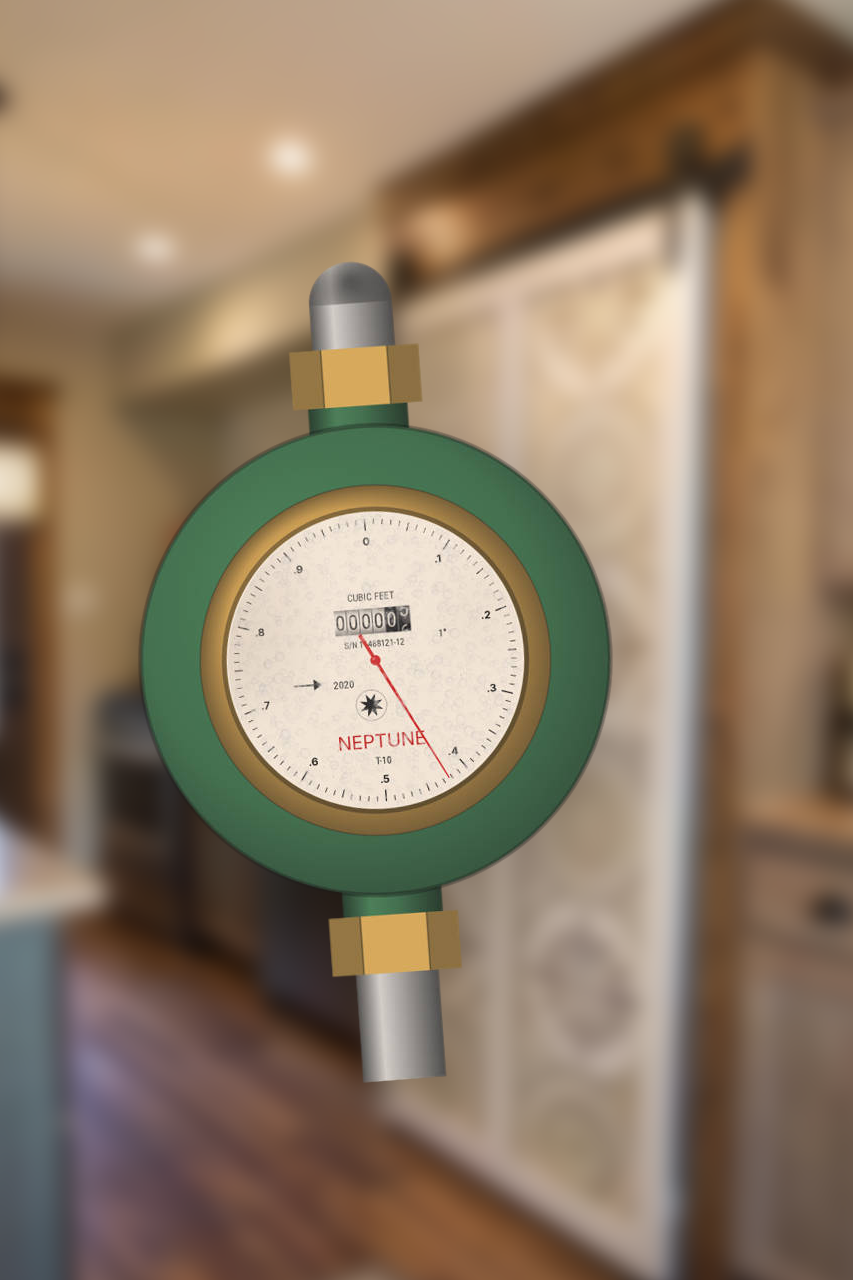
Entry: 5.42; ft³
